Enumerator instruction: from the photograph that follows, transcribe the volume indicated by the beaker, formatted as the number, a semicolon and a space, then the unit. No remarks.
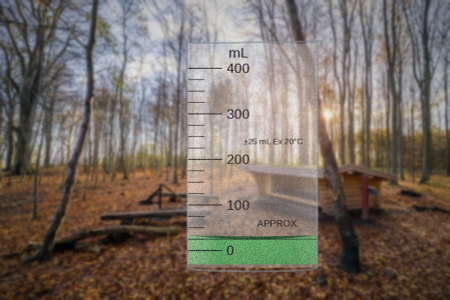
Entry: 25; mL
